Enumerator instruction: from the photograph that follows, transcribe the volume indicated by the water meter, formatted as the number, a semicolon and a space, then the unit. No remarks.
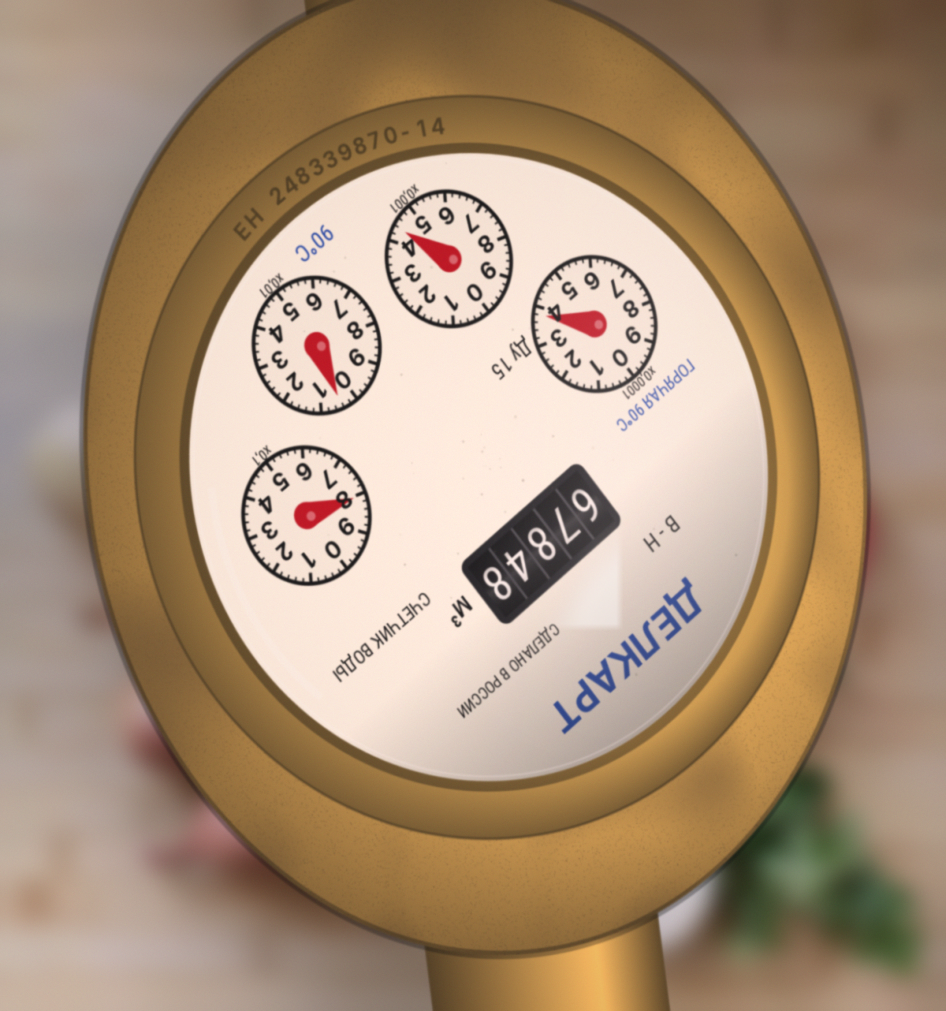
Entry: 67848.8043; m³
